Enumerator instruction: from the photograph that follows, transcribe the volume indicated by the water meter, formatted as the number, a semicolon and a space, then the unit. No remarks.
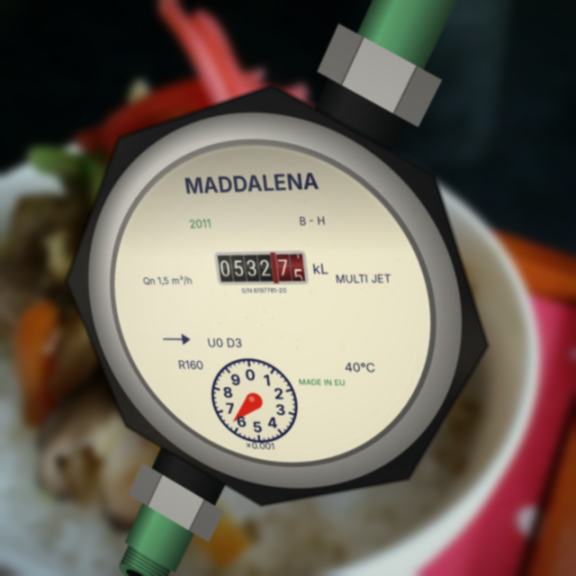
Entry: 532.746; kL
